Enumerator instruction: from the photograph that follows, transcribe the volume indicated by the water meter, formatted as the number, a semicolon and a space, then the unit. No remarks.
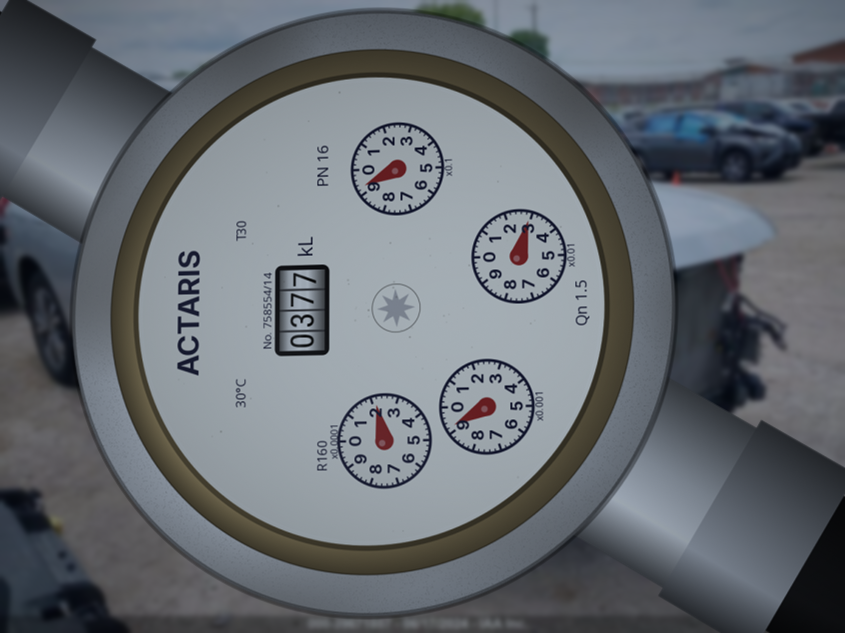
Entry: 376.9292; kL
